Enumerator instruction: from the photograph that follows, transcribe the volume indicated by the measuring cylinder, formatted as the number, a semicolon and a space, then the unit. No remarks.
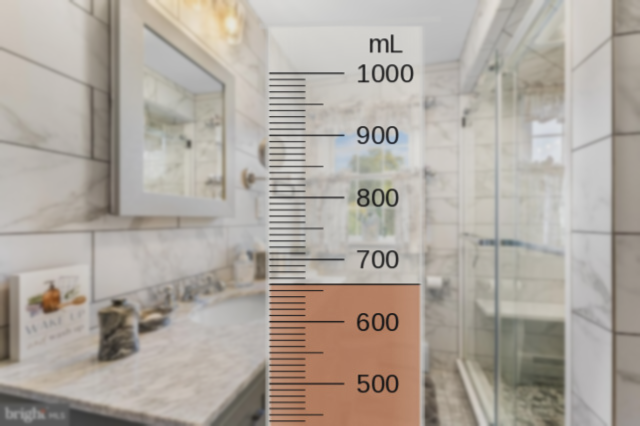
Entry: 660; mL
